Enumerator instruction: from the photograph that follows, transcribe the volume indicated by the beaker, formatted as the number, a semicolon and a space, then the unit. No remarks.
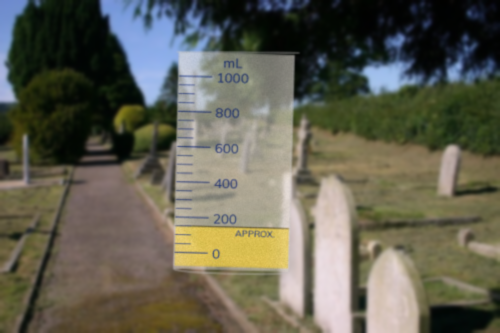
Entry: 150; mL
